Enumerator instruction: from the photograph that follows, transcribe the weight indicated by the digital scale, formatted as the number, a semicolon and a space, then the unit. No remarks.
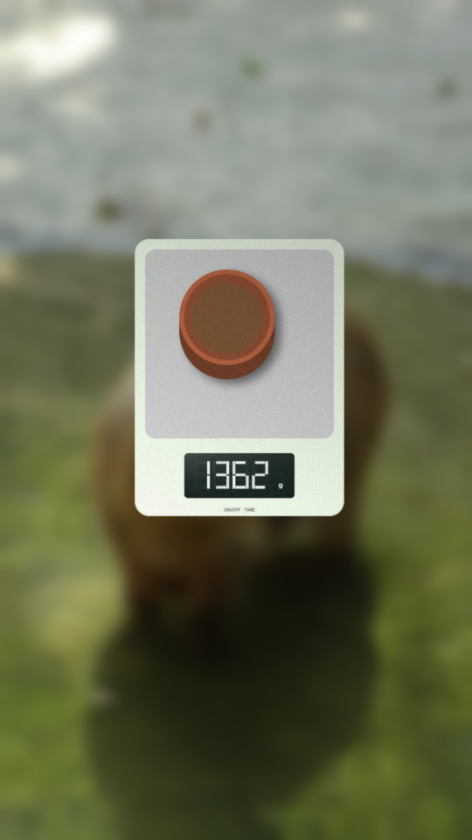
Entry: 1362; g
